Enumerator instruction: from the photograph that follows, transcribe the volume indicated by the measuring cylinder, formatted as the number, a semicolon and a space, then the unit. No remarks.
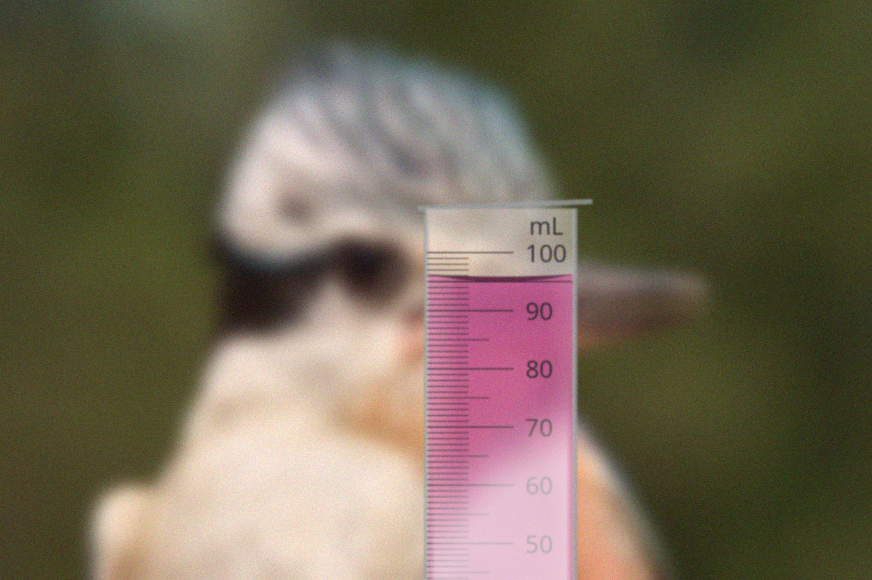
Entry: 95; mL
